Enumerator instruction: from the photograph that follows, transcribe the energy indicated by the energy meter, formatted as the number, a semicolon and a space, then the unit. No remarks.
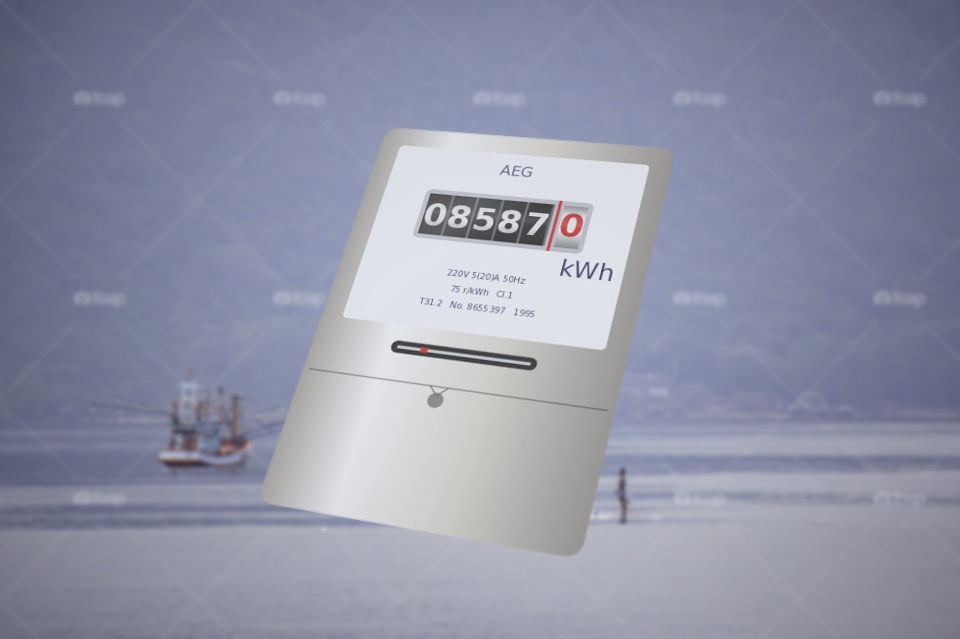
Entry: 8587.0; kWh
